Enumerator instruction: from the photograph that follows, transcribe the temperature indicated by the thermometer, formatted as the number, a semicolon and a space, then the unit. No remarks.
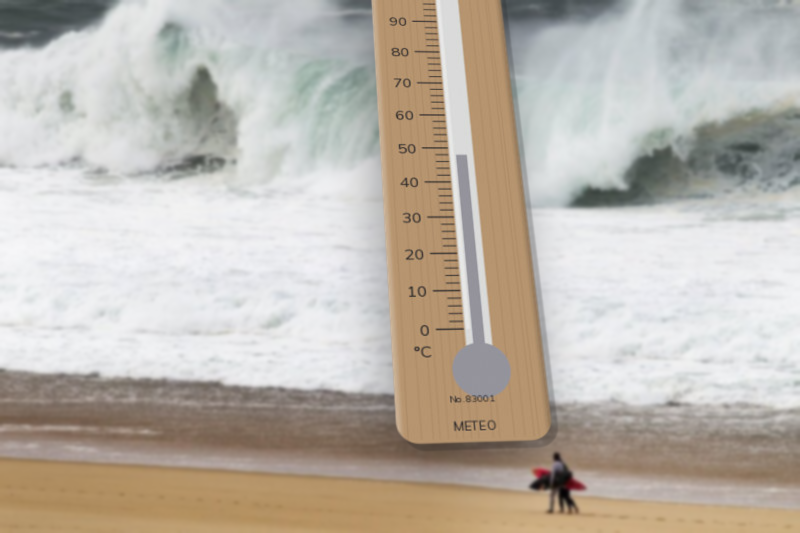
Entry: 48; °C
